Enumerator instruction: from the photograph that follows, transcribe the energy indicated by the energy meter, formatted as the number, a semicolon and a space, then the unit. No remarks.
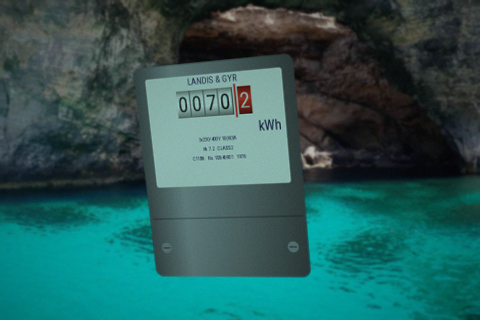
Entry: 70.2; kWh
